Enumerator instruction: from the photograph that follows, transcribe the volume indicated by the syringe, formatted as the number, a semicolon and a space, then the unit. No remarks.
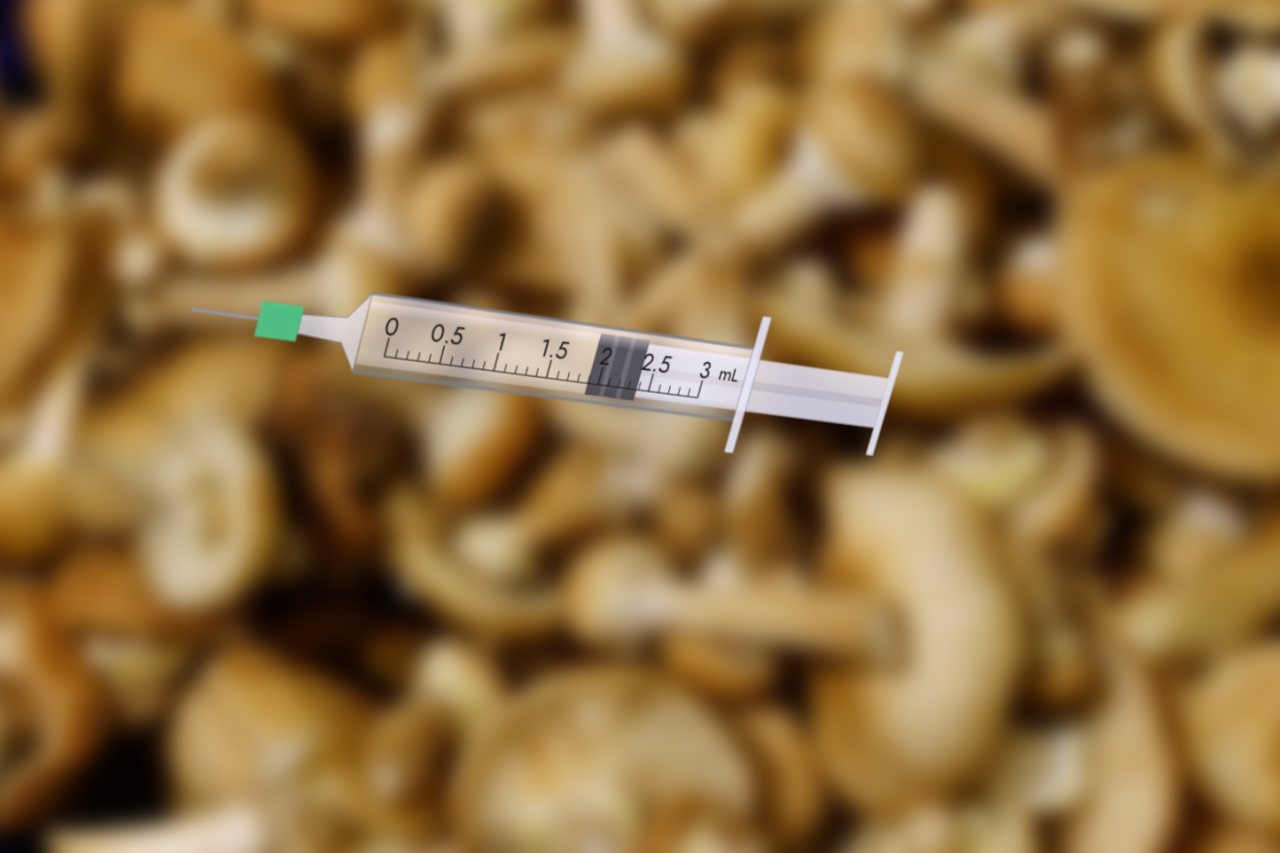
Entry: 1.9; mL
